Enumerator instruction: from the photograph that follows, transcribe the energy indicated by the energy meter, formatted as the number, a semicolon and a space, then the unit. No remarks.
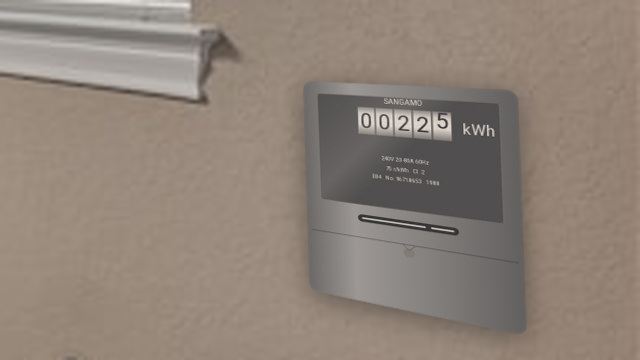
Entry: 225; kWh
